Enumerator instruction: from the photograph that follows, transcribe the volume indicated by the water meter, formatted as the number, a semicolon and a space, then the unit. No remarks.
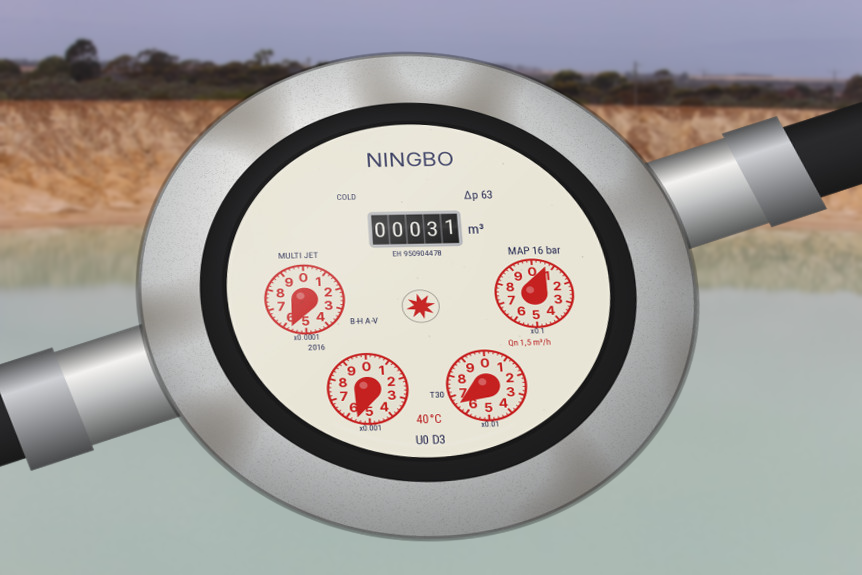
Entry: 31.0655; m³
